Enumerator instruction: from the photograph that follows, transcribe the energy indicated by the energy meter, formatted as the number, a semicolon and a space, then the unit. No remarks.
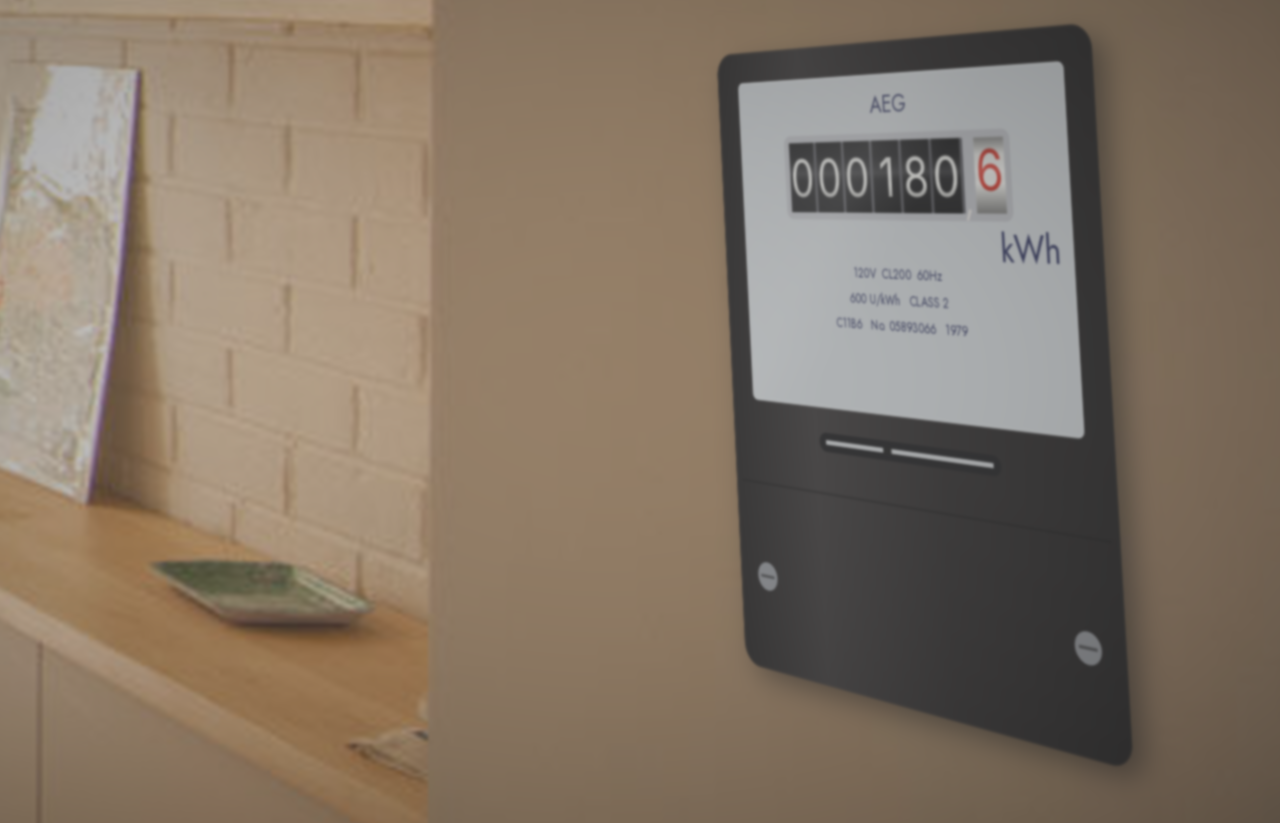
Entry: 180.6; kWh
